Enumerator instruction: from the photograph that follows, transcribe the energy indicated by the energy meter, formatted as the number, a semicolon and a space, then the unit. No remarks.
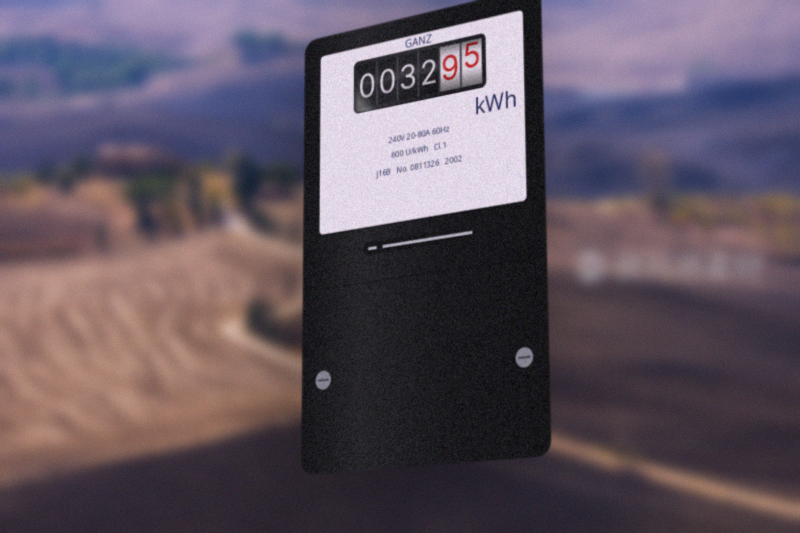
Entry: 32.95; kWh
